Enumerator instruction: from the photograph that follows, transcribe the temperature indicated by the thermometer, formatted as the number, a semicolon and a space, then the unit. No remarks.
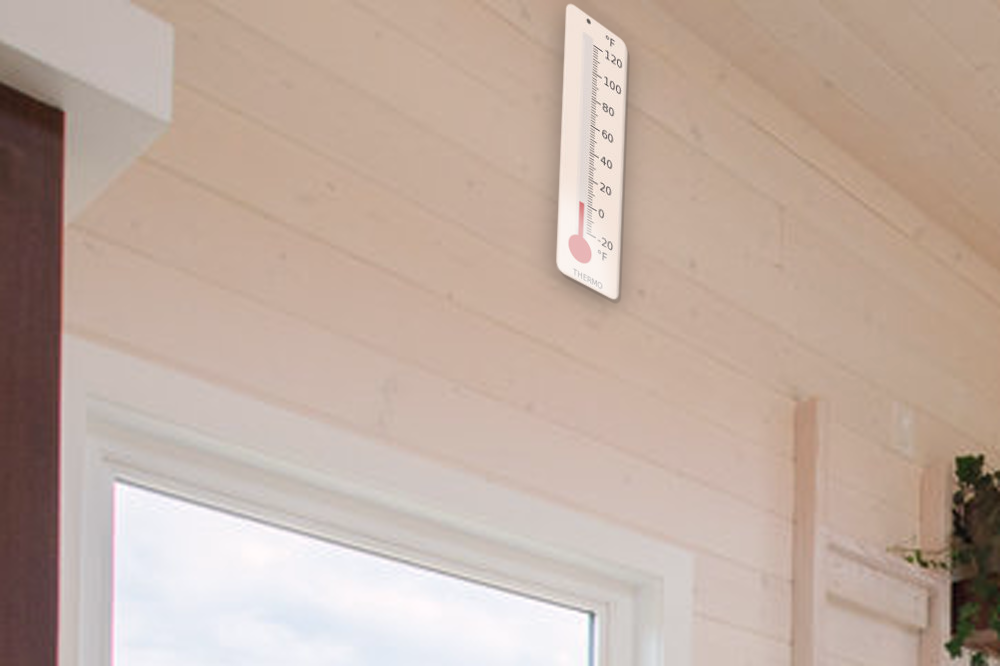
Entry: 0; °F
